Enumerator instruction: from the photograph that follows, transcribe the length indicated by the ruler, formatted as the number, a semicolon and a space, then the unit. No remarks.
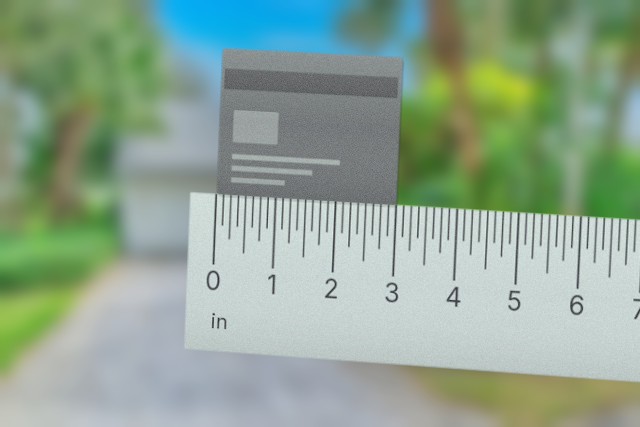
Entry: 3; in
